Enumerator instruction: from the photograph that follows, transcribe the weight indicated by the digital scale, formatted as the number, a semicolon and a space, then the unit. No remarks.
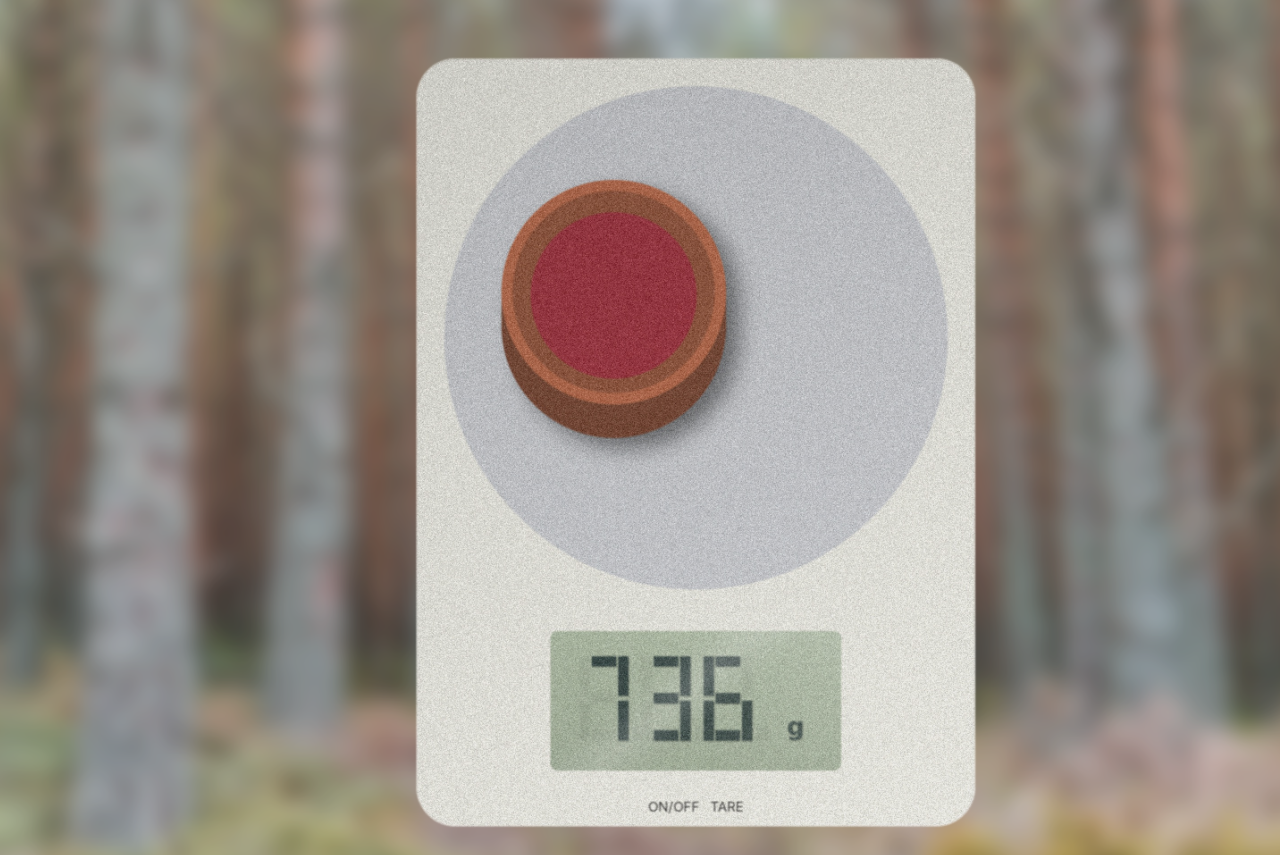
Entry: 736; g
